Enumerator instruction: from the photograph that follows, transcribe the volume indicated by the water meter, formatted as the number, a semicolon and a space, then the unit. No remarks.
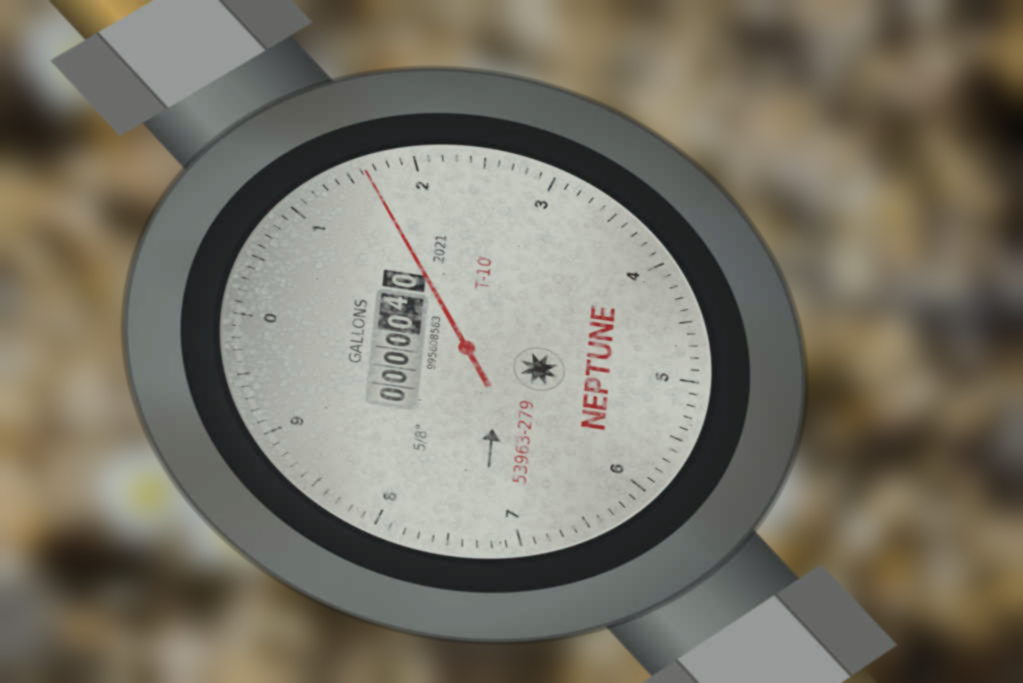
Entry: 41.6; gal
